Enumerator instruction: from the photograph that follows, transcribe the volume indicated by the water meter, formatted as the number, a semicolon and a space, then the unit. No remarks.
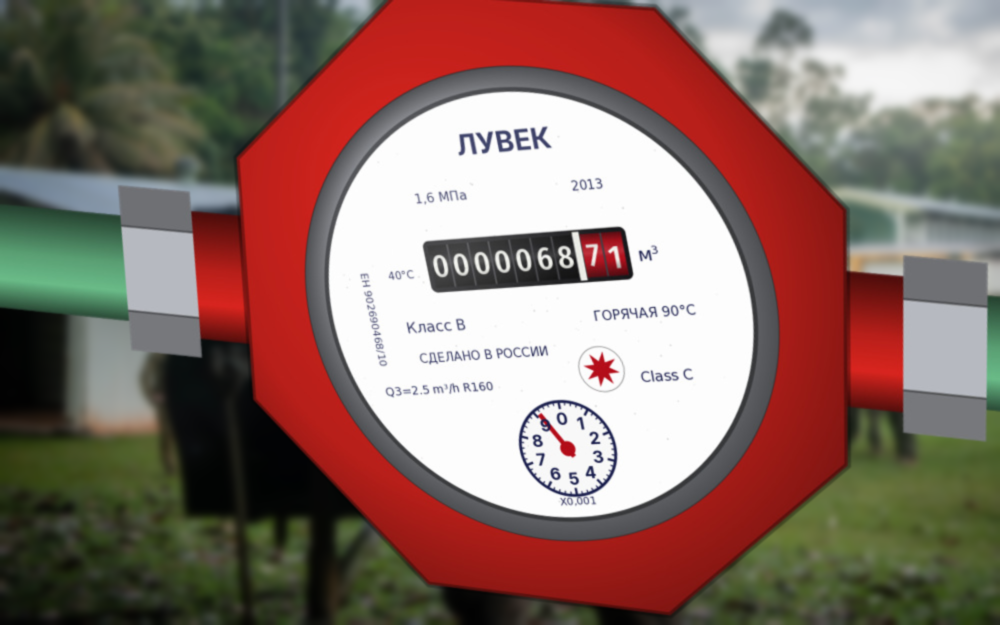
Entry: 68.709; m³
